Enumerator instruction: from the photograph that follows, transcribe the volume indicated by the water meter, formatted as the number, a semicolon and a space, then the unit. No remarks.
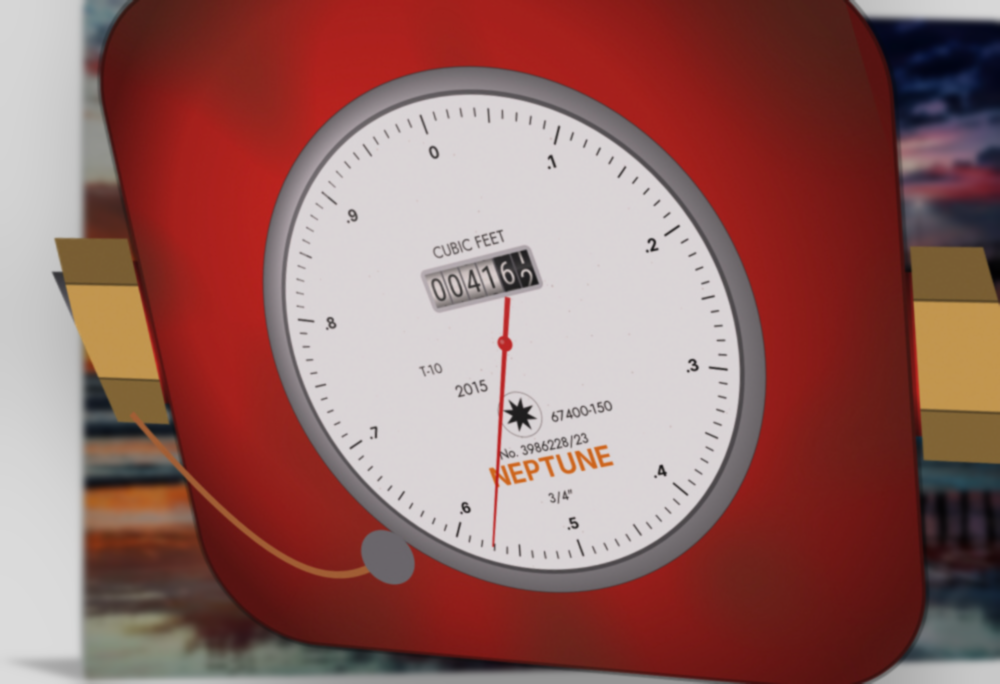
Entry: 4161.57; ft³
